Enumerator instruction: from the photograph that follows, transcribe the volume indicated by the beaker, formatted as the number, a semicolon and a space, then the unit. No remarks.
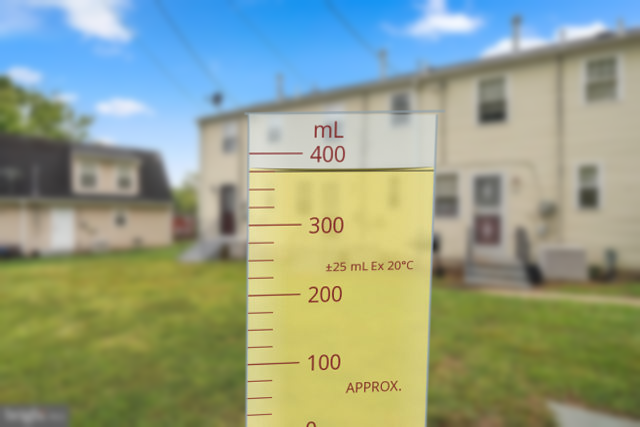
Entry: 375; mL
